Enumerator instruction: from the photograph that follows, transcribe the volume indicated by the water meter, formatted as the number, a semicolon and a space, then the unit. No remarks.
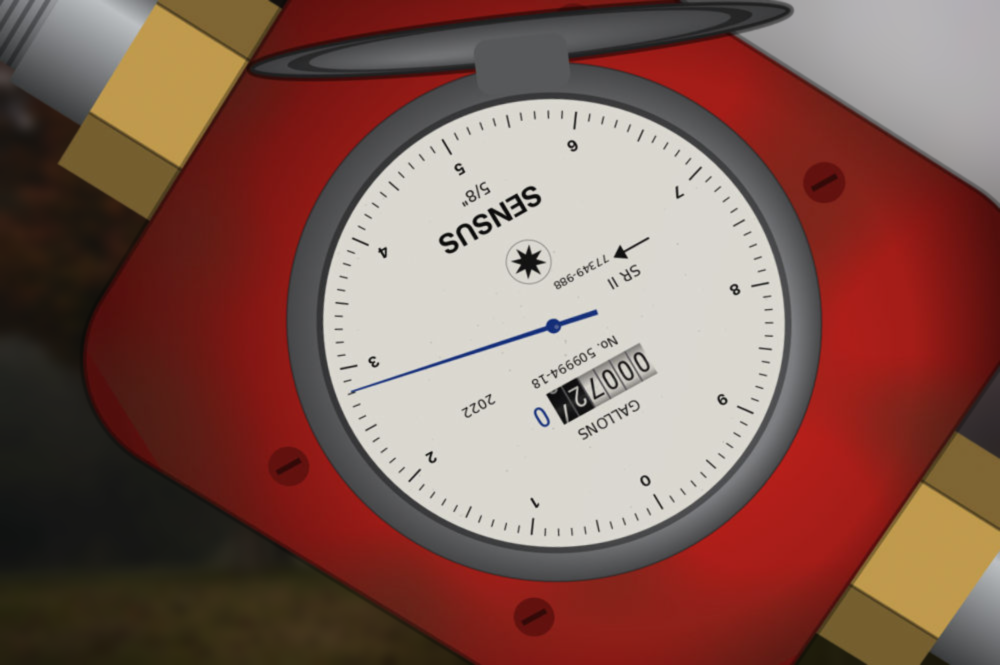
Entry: 7272.8; gal
